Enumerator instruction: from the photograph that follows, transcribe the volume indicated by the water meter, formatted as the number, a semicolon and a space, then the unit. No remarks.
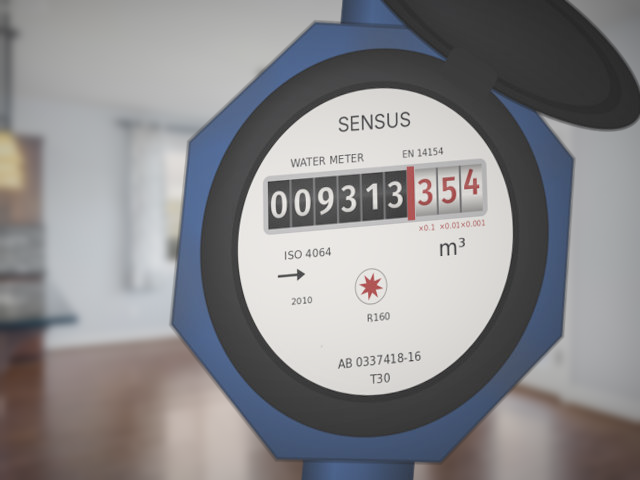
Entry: 9313.354; m³
